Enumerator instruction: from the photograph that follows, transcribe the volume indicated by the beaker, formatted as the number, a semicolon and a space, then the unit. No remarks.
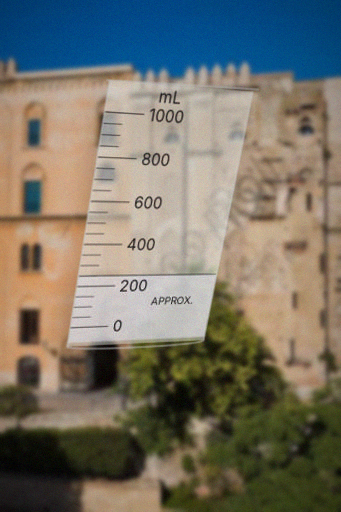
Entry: 250; mL
